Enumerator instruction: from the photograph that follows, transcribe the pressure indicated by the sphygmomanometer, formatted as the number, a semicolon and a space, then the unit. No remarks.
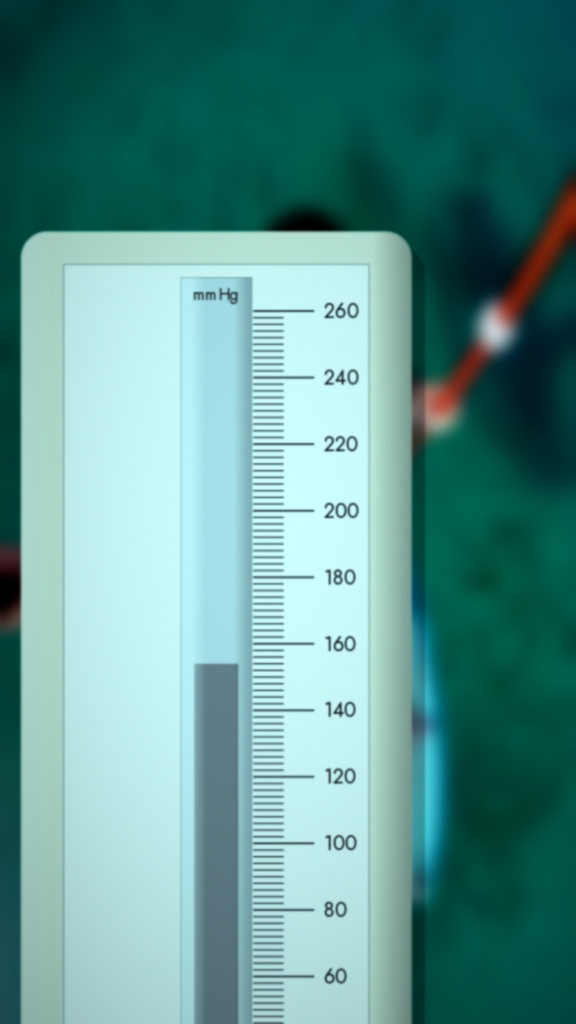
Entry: 154; mmHg
